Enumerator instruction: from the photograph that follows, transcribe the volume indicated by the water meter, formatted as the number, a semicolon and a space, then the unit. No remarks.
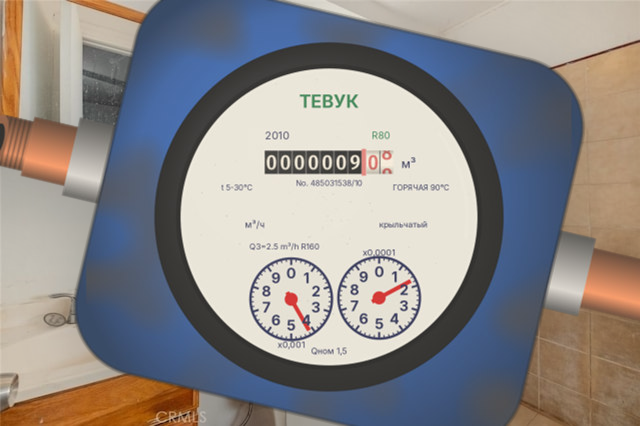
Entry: 9.0841; m³
